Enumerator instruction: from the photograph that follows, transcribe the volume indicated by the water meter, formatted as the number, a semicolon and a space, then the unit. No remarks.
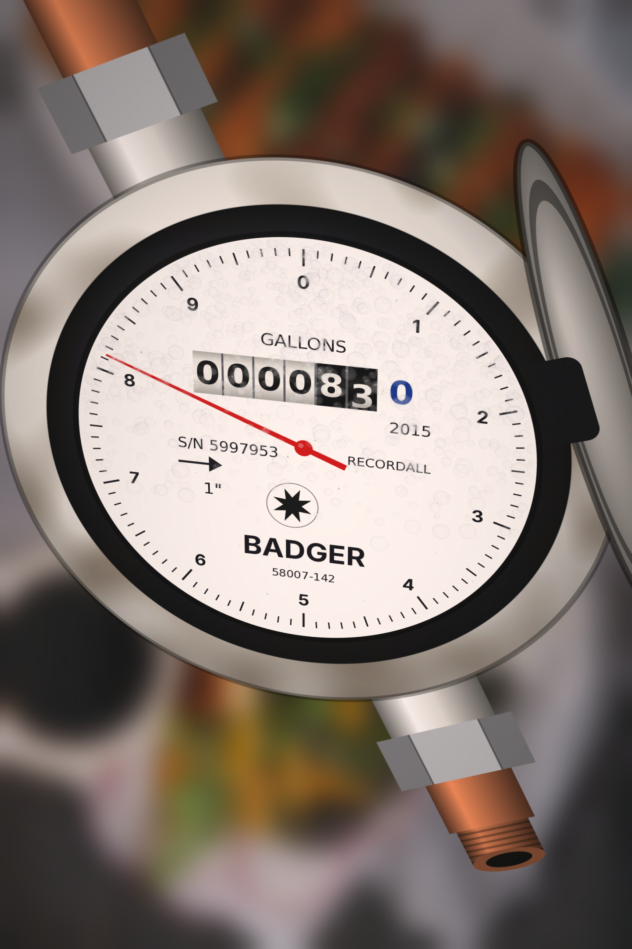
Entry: 828.1; gal
